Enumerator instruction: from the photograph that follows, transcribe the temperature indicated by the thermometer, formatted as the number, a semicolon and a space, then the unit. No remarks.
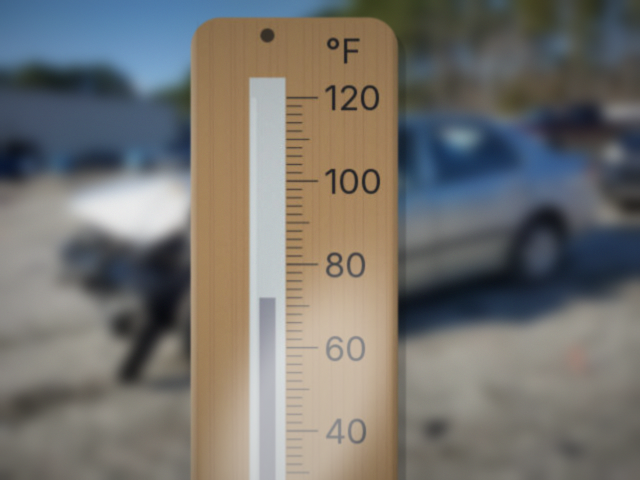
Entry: 72; °F
